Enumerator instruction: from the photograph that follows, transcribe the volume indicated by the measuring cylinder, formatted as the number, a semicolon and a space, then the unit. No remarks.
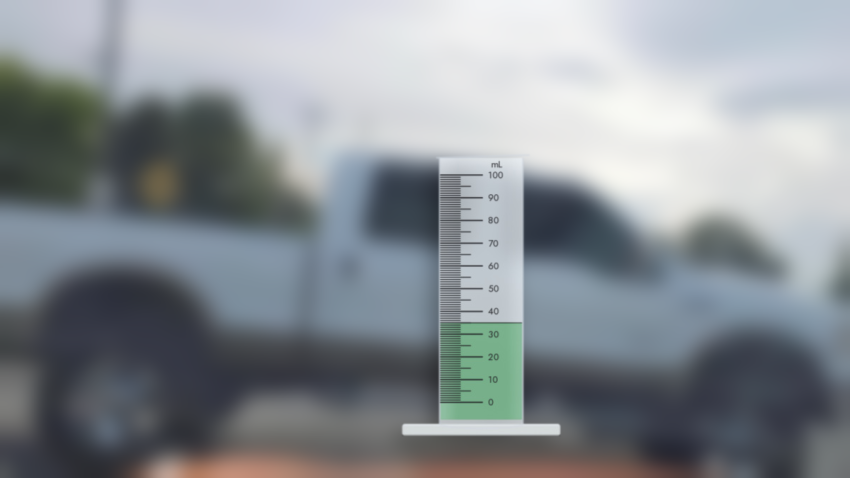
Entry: 35; mL
